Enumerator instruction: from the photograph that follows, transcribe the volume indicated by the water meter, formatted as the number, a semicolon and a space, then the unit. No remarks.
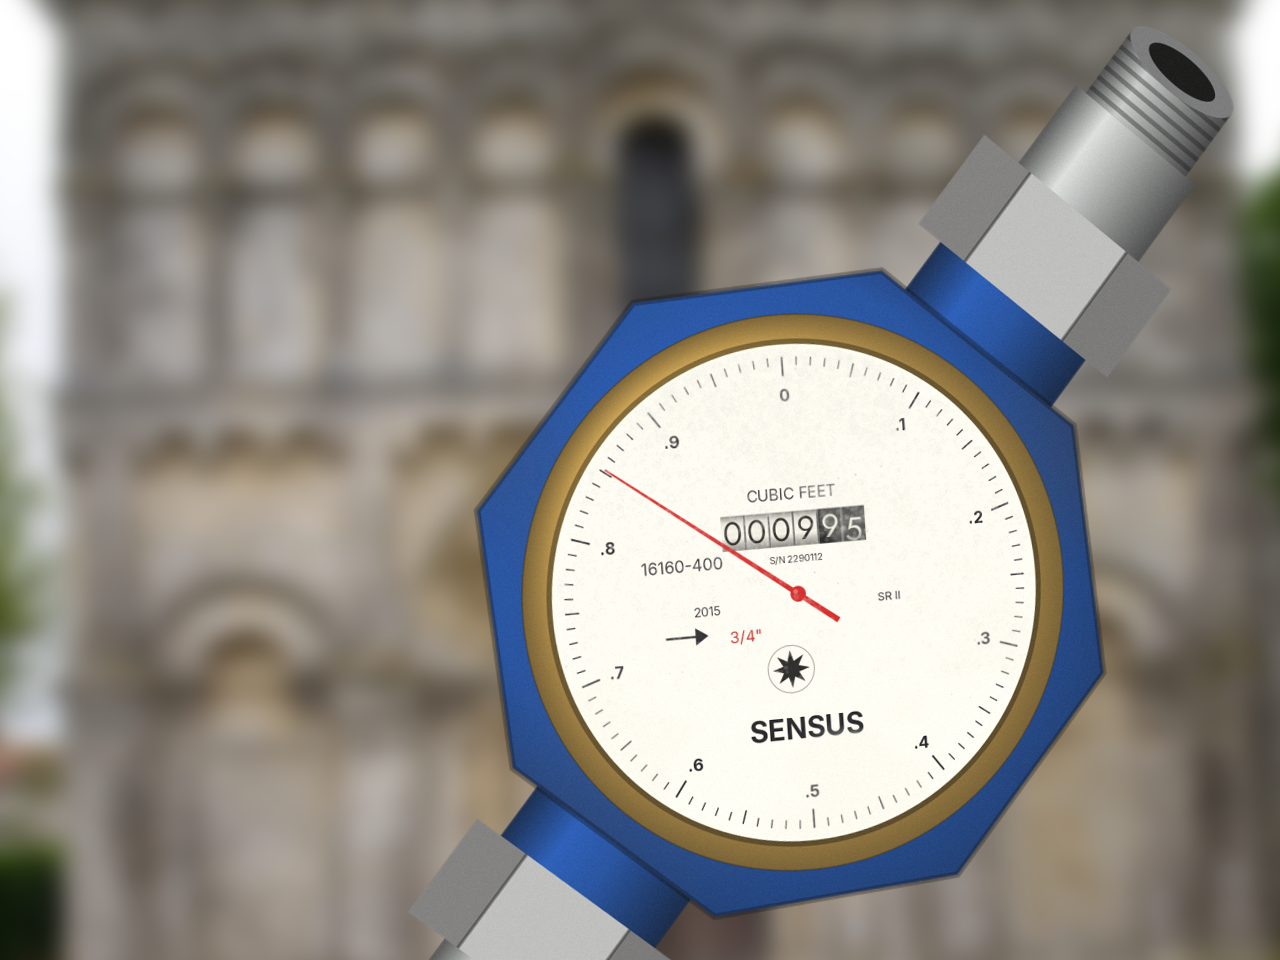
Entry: 994.85; ft³
